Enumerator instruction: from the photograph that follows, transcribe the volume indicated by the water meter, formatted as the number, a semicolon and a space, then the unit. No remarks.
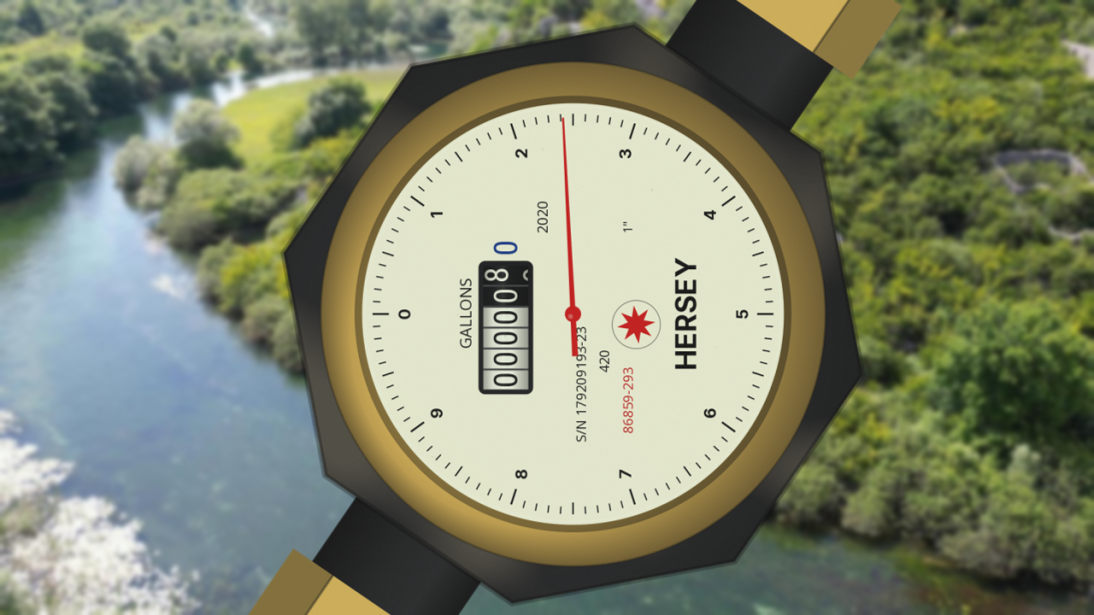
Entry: 82.4; gal
